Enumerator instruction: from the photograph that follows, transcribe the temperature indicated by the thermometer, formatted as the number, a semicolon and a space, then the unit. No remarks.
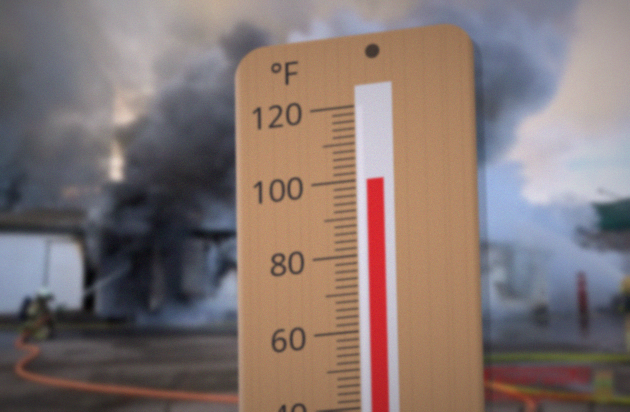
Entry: 100; °F
